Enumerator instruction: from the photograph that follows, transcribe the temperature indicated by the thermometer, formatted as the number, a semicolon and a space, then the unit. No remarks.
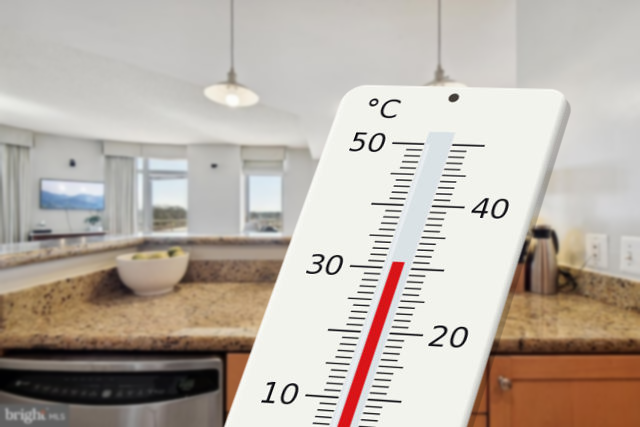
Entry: 31; °C
